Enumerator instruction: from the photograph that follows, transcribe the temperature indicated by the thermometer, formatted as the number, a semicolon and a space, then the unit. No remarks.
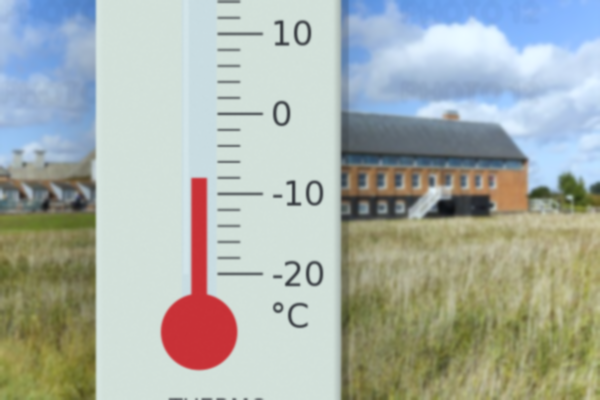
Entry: -8; °C
